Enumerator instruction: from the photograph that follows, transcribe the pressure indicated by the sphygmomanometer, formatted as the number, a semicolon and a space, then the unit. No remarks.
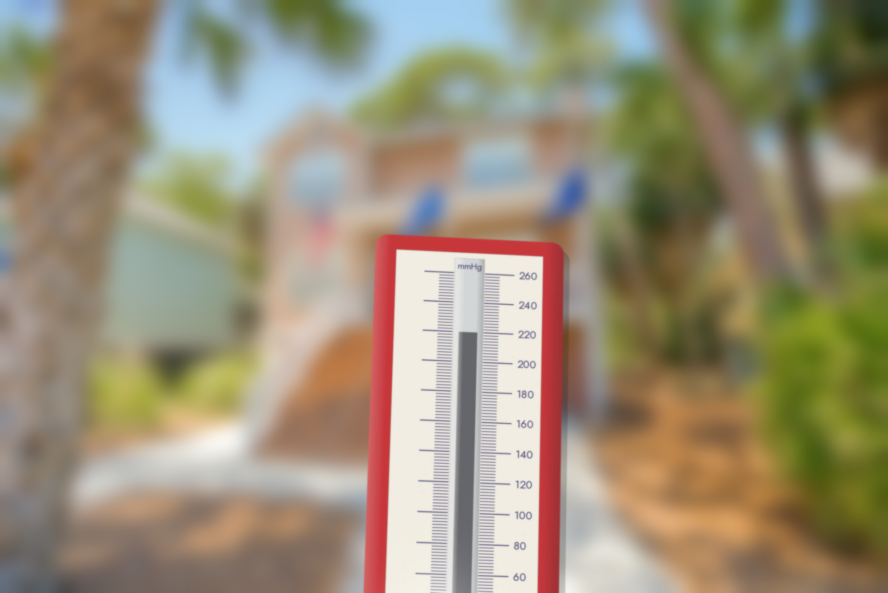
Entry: 220; mmHg
